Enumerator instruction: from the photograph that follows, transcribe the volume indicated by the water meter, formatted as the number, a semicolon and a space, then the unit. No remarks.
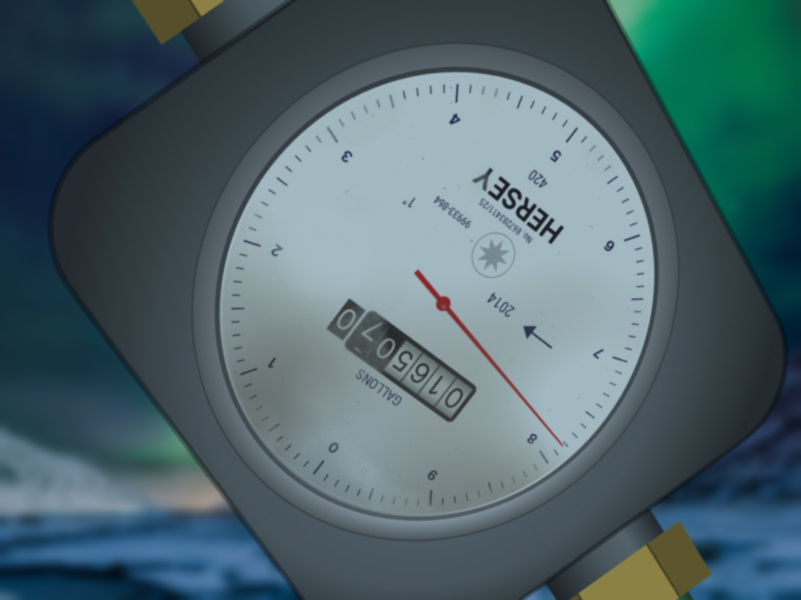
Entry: 165067.8; gal
